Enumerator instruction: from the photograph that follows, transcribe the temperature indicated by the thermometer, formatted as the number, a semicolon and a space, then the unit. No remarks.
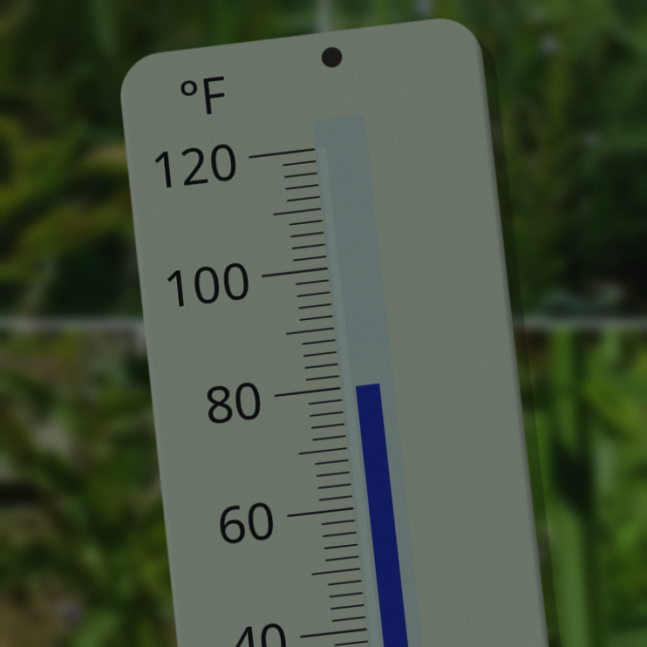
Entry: 80; °F
